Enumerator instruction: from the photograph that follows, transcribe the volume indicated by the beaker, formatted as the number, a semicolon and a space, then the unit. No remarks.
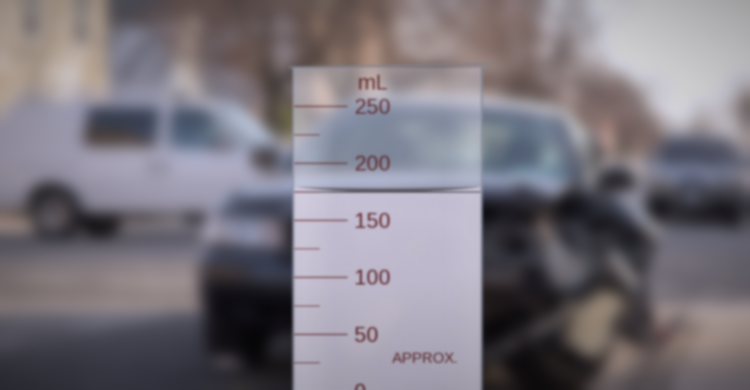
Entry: 175; mL
